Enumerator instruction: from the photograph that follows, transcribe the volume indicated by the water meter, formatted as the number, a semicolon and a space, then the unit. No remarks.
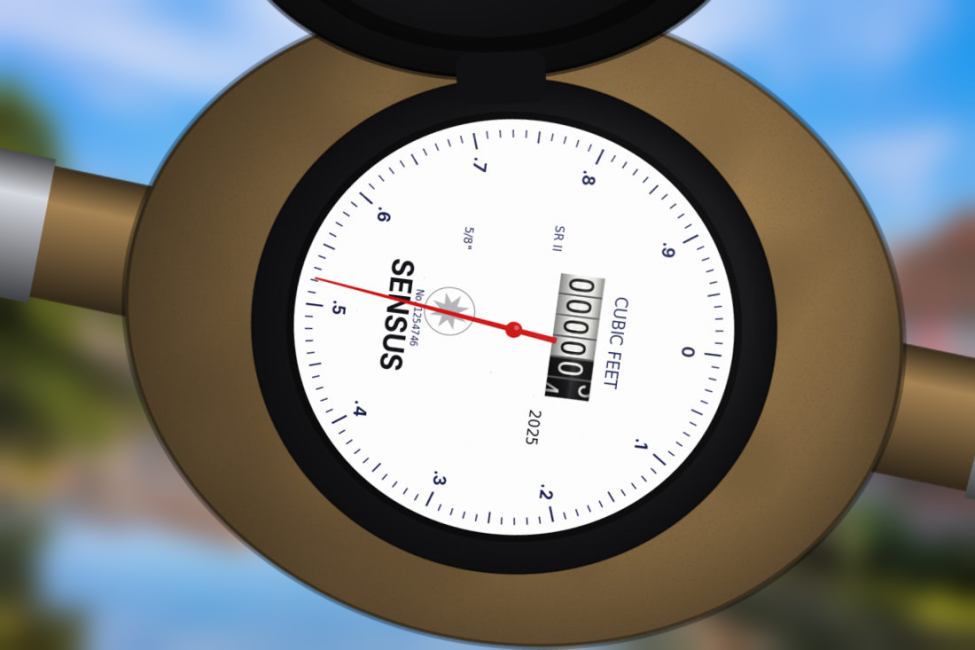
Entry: 3.52; ft³
